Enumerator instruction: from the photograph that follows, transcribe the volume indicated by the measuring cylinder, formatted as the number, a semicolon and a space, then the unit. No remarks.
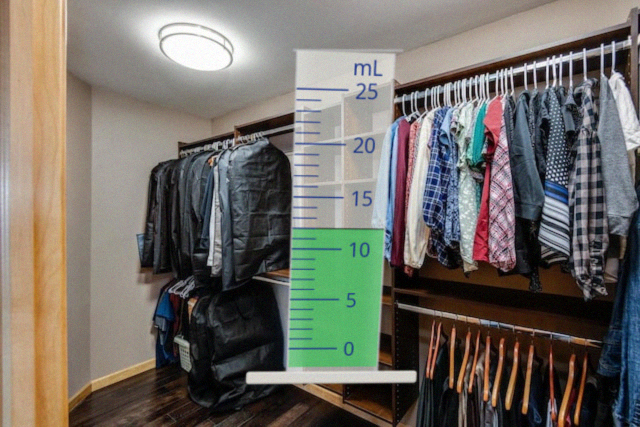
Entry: 12; mL
